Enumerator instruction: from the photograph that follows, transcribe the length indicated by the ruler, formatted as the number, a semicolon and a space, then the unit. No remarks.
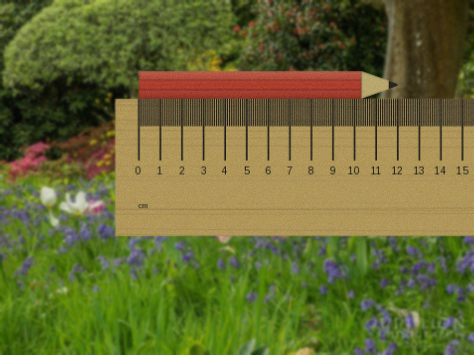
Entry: 12; cm
